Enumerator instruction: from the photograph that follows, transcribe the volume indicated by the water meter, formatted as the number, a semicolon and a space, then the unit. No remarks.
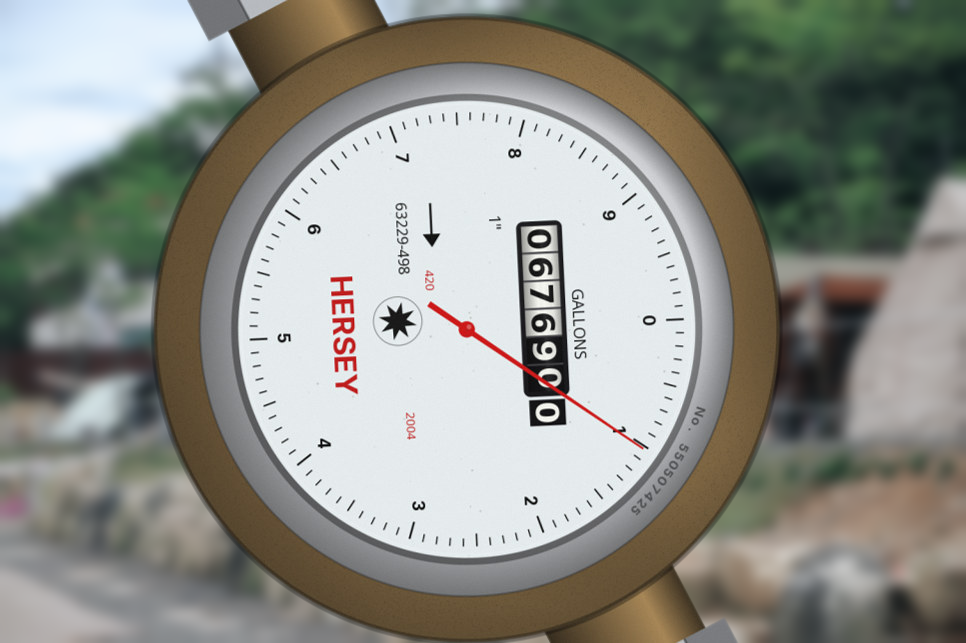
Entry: 676901.0; gal
